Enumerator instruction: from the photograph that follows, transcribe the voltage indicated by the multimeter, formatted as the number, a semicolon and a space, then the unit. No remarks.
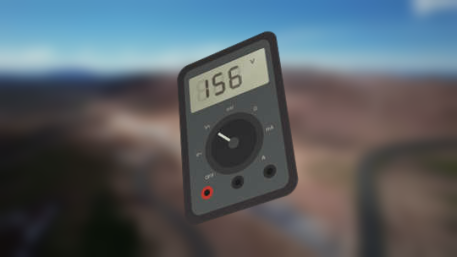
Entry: 156; V
